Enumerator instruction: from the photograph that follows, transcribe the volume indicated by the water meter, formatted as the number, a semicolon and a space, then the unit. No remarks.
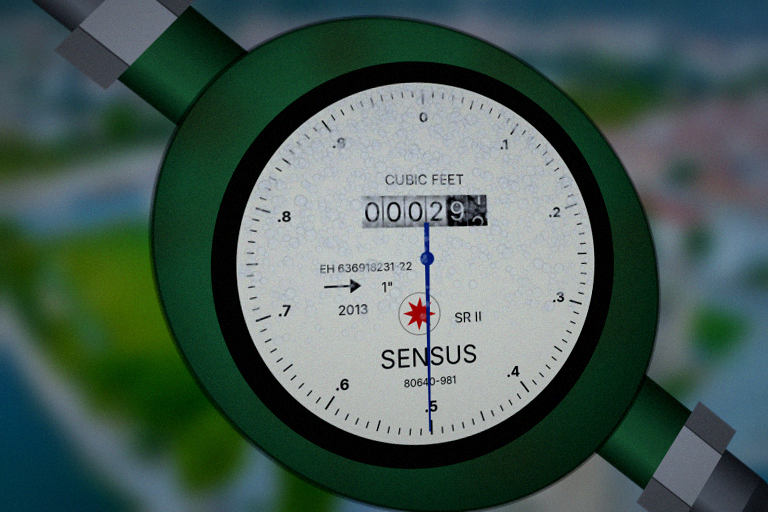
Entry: 291.50; ft³
